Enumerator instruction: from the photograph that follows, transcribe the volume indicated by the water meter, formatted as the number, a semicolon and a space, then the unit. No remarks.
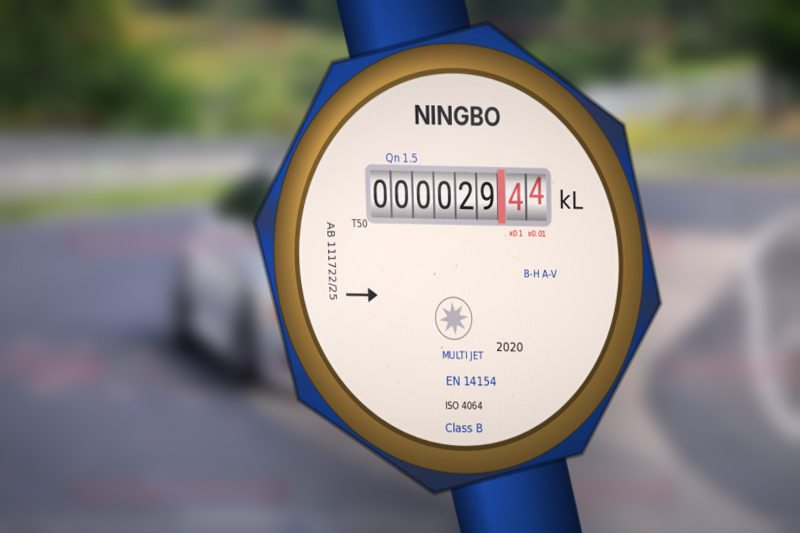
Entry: 29.44; kL
